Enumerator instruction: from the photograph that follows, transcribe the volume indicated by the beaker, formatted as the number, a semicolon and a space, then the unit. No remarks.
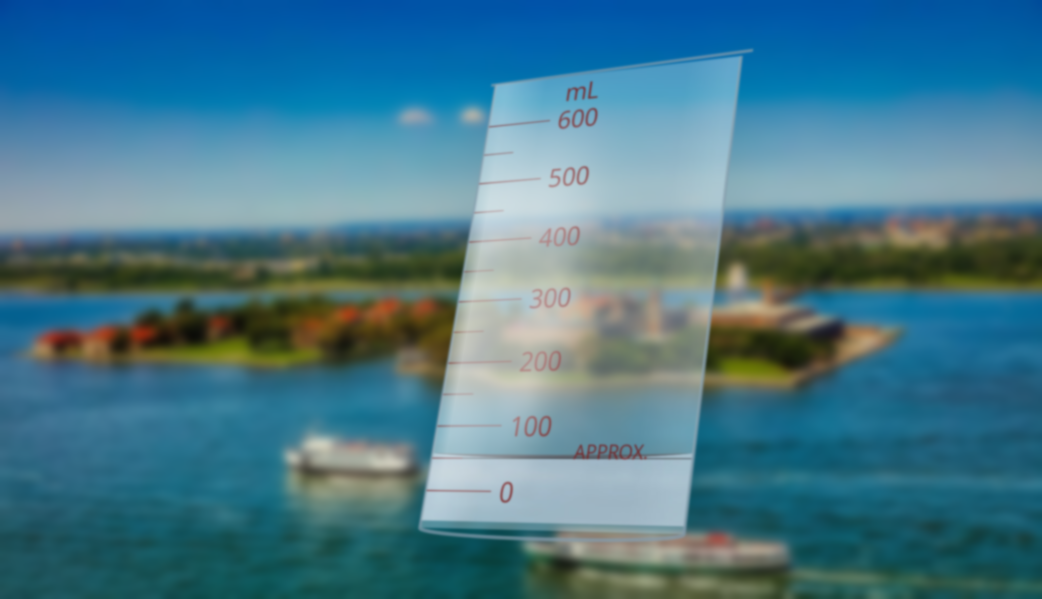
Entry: 50; mL
